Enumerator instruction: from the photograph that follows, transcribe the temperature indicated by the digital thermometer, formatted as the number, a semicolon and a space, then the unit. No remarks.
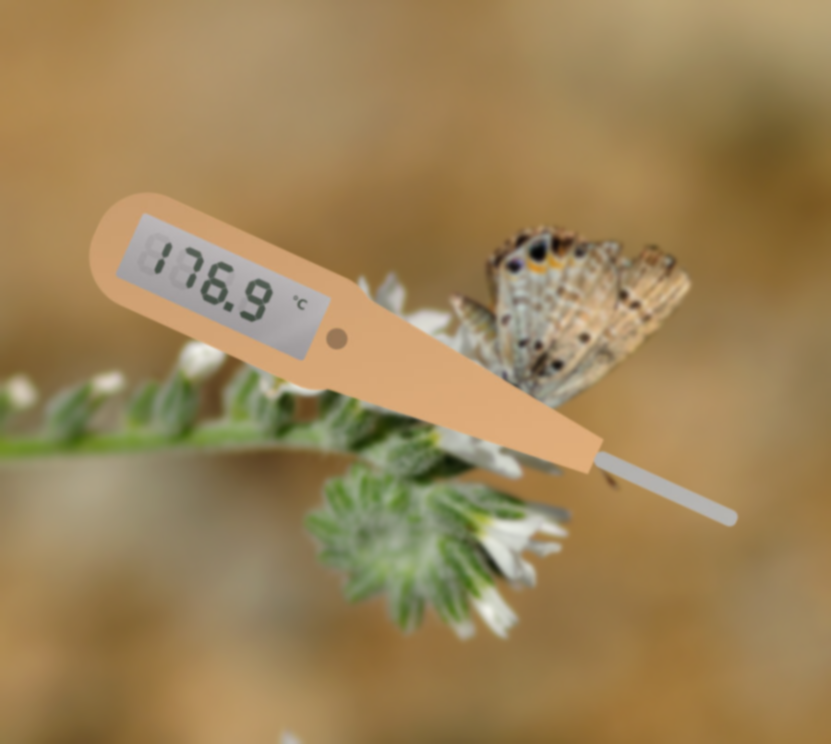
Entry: 176.9; °C
